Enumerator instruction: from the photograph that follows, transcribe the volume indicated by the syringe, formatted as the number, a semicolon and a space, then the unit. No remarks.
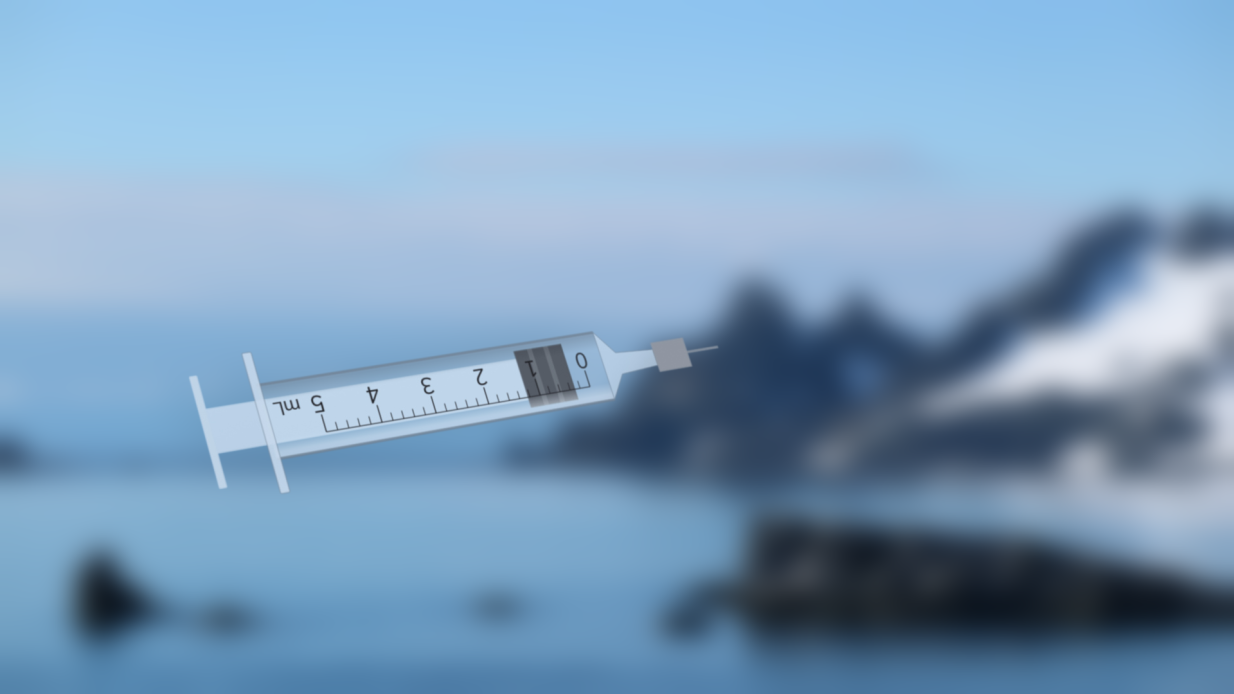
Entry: 0.3; mL
